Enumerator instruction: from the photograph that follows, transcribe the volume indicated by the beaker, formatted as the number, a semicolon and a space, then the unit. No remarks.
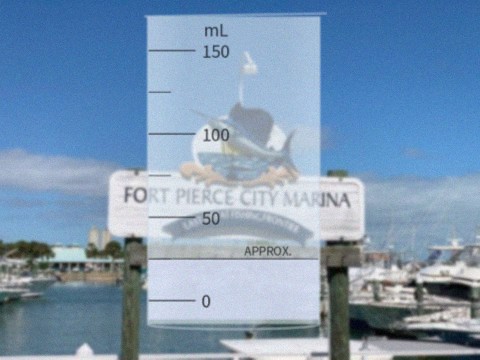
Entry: 25; mL
